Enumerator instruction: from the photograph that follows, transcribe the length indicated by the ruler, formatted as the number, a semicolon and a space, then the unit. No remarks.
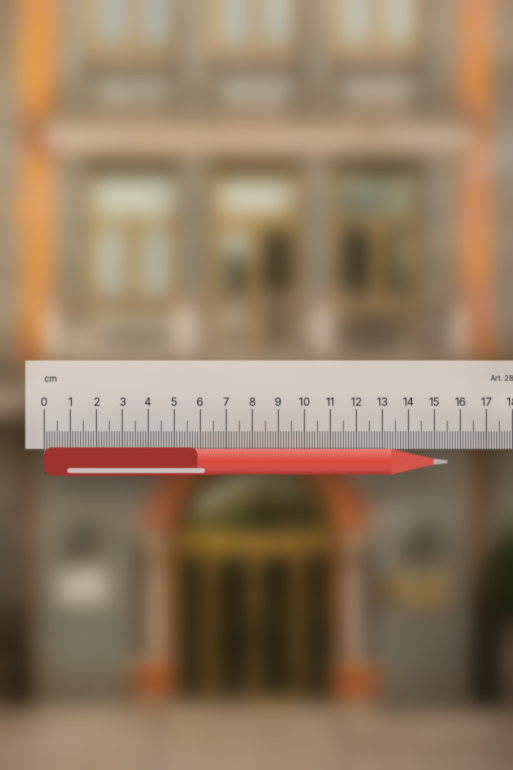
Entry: 15.5; cm
